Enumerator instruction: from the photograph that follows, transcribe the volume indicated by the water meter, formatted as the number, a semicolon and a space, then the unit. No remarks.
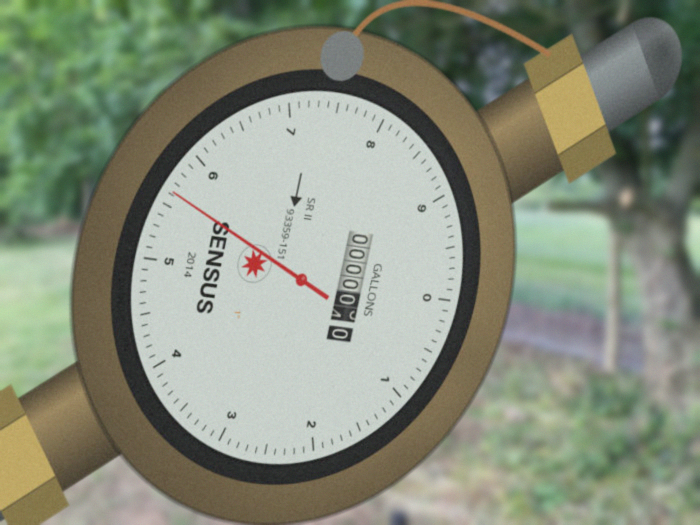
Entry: 35.6; gal
